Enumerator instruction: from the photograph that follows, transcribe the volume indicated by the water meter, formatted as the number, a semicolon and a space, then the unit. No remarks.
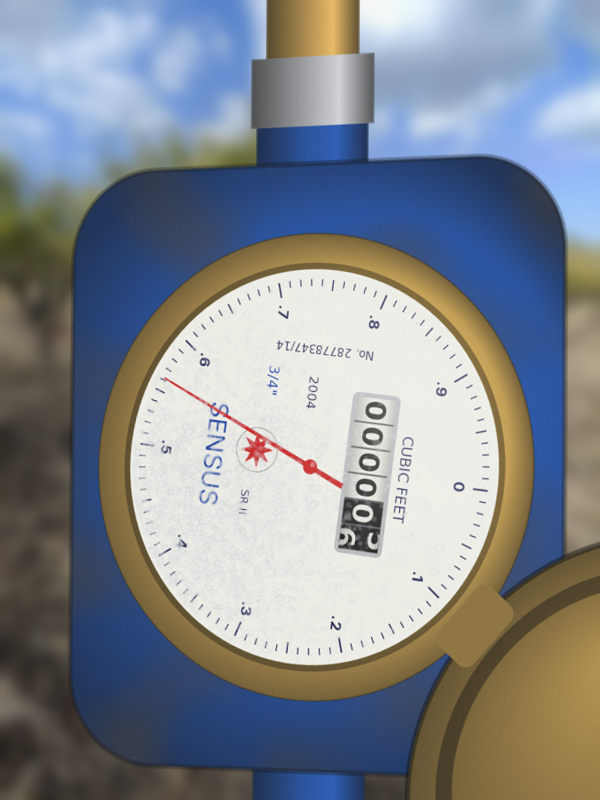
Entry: 5.56; ft³
